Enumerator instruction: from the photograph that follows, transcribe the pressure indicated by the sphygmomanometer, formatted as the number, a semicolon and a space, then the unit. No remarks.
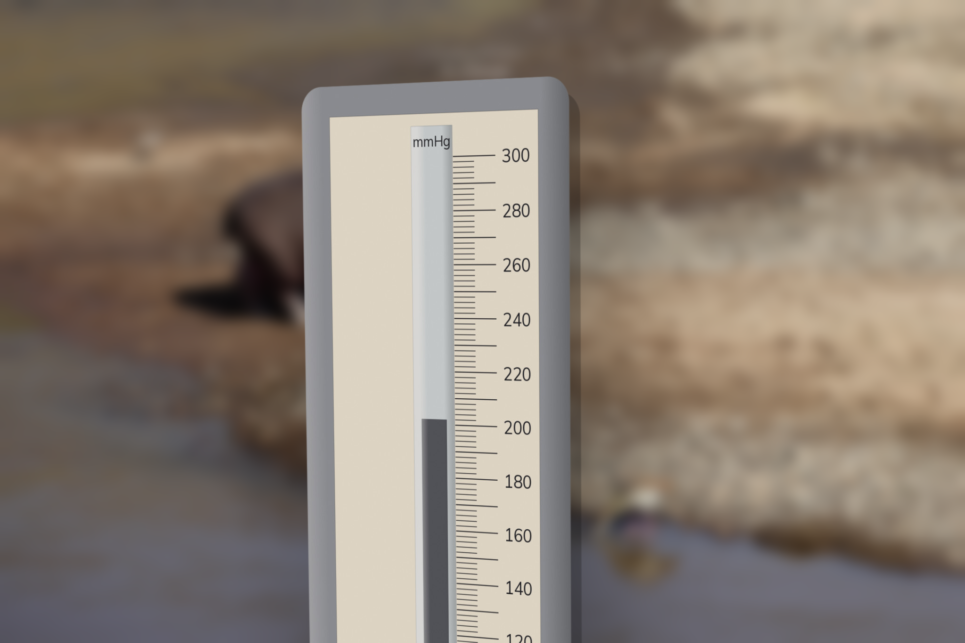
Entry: 202; mmHg
